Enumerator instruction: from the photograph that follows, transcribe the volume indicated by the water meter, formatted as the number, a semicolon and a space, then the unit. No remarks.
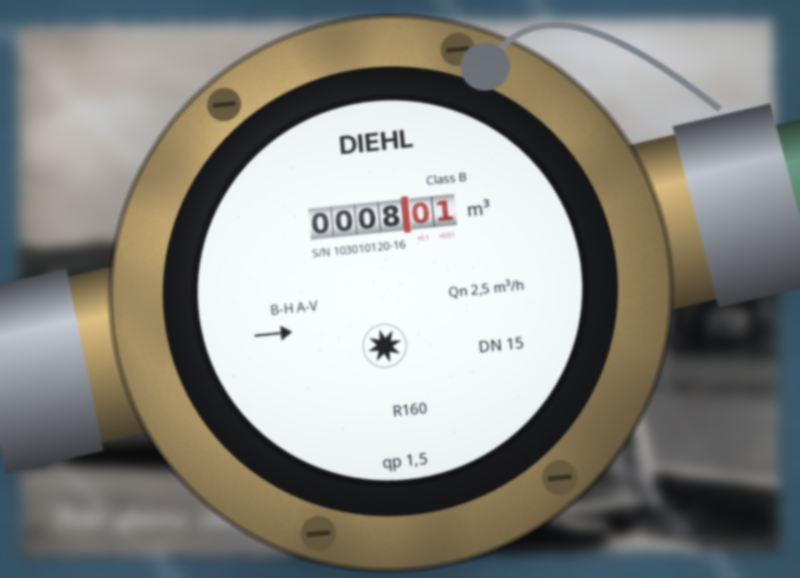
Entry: 8.01; m³
